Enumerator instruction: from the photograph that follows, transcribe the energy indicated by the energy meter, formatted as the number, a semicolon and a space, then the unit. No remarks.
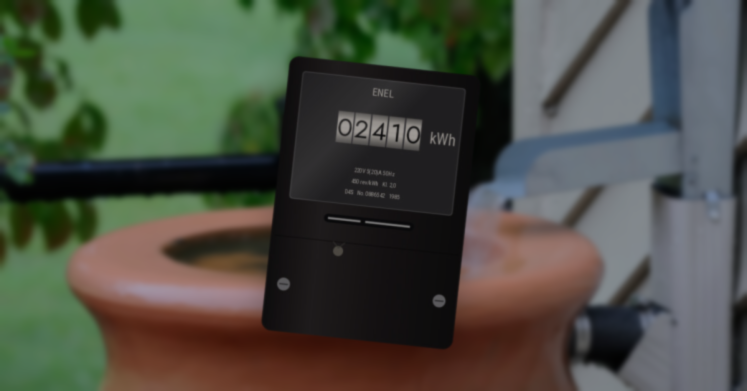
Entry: 2410; kWh
